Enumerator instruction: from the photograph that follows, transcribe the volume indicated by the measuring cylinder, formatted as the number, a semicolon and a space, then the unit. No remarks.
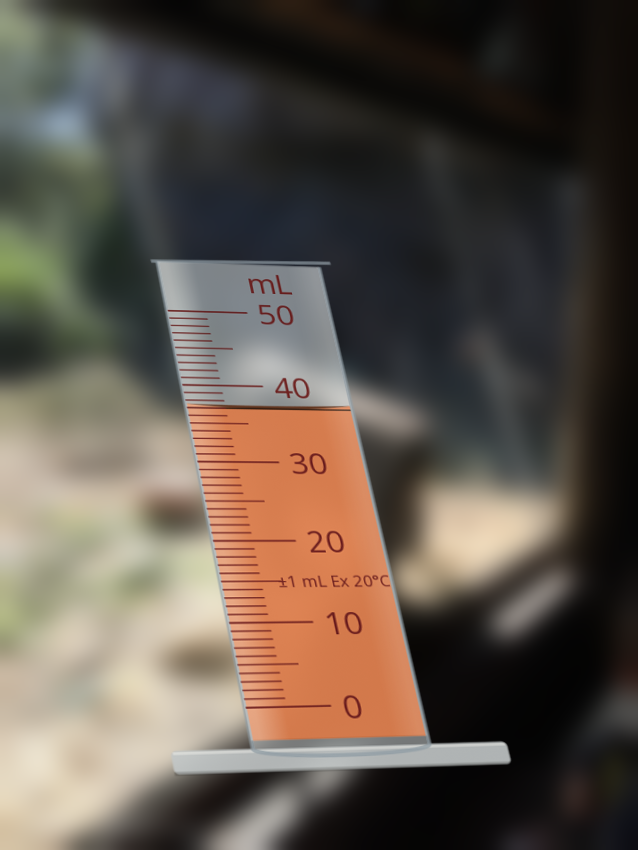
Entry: 37; mL
